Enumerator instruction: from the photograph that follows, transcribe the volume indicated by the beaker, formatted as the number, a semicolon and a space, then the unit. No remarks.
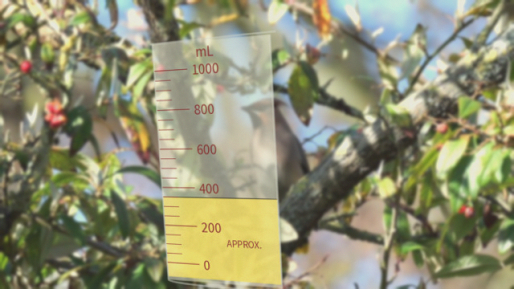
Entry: 350; mL
